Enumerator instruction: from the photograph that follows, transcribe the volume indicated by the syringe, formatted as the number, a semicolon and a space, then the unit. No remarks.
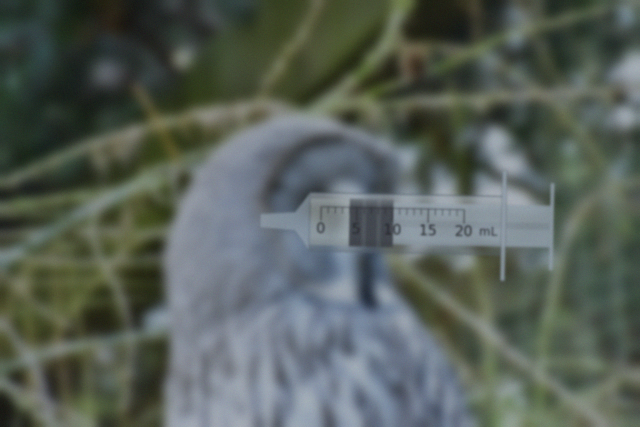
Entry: 4; mL
